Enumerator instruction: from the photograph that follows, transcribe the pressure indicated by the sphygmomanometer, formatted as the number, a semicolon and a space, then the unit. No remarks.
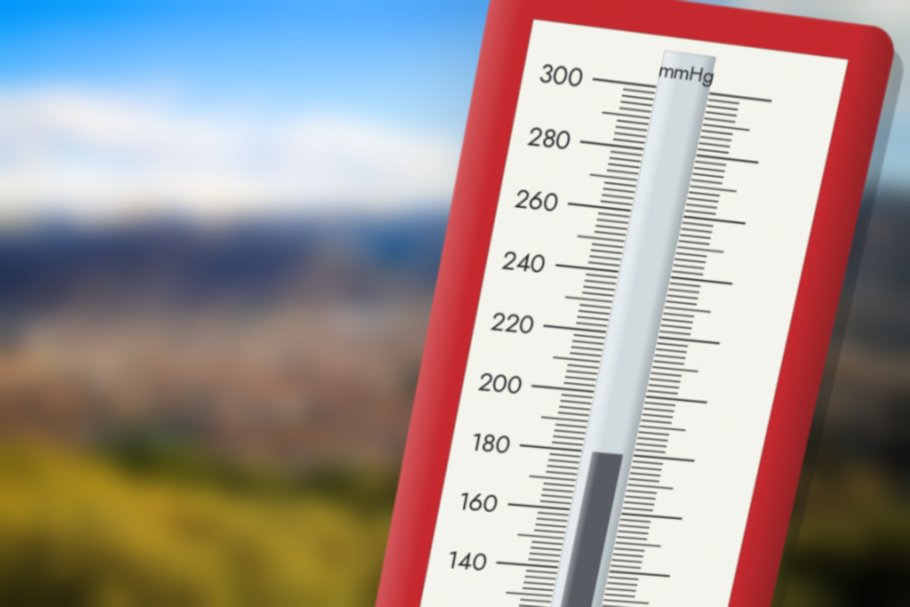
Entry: 180; mmHg
